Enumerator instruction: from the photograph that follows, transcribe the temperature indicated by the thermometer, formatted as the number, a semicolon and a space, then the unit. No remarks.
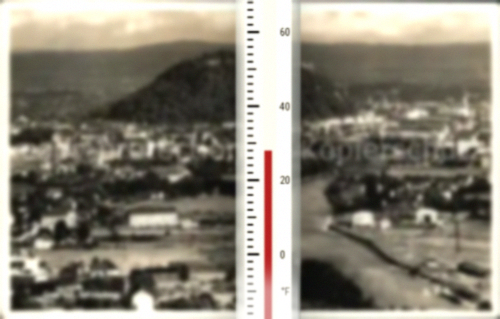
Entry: 28; °F
